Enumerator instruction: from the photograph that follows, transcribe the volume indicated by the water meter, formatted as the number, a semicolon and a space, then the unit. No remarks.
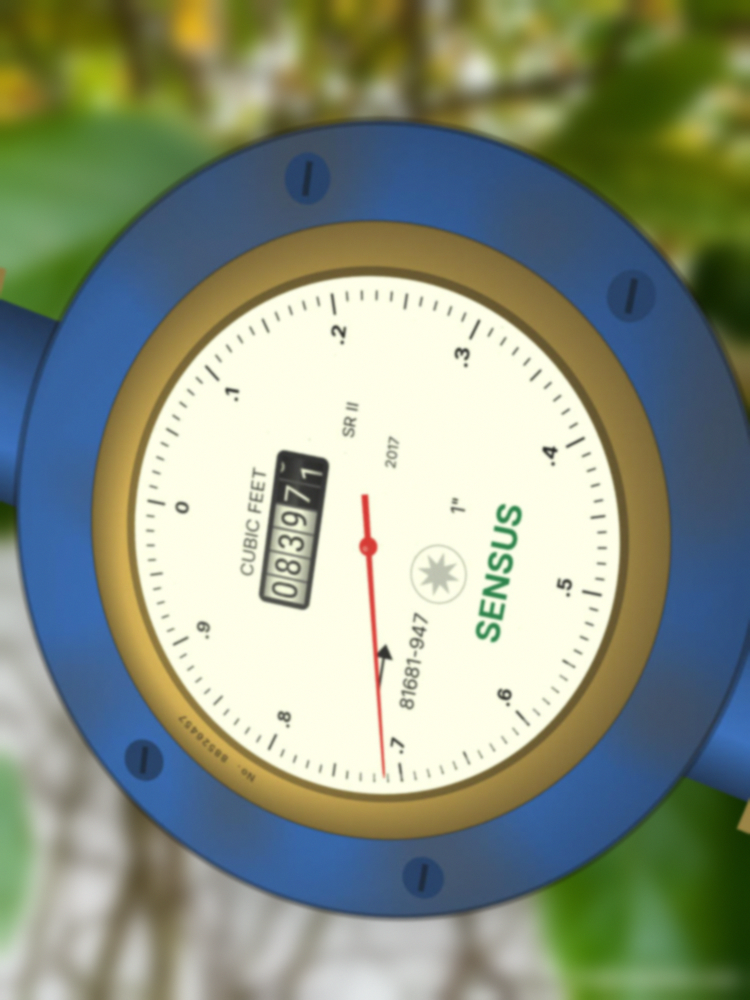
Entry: 83970.71; ft³
